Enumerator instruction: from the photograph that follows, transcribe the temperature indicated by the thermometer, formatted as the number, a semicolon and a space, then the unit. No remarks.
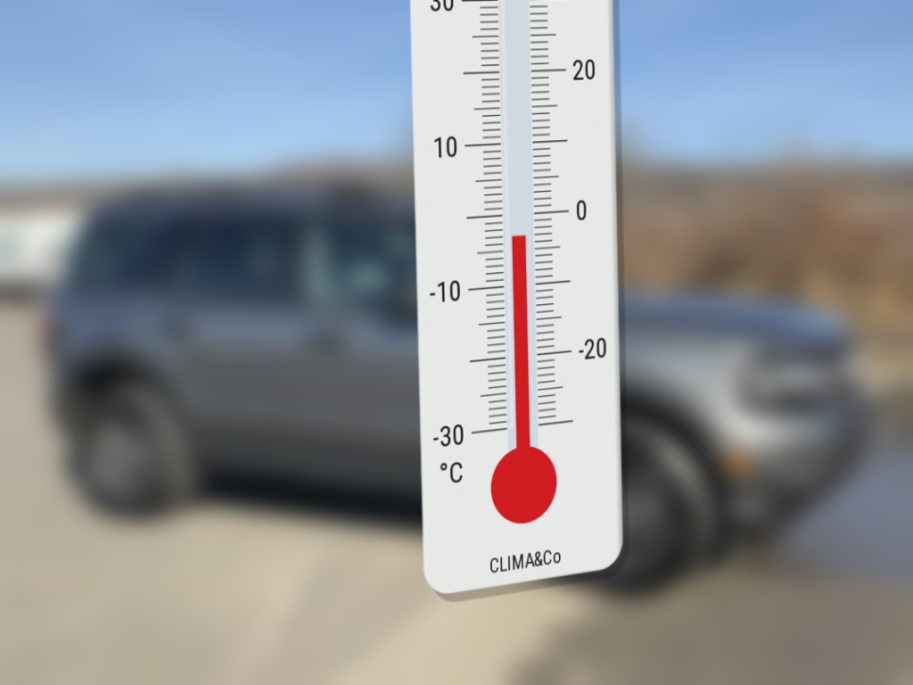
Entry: -3; °C
